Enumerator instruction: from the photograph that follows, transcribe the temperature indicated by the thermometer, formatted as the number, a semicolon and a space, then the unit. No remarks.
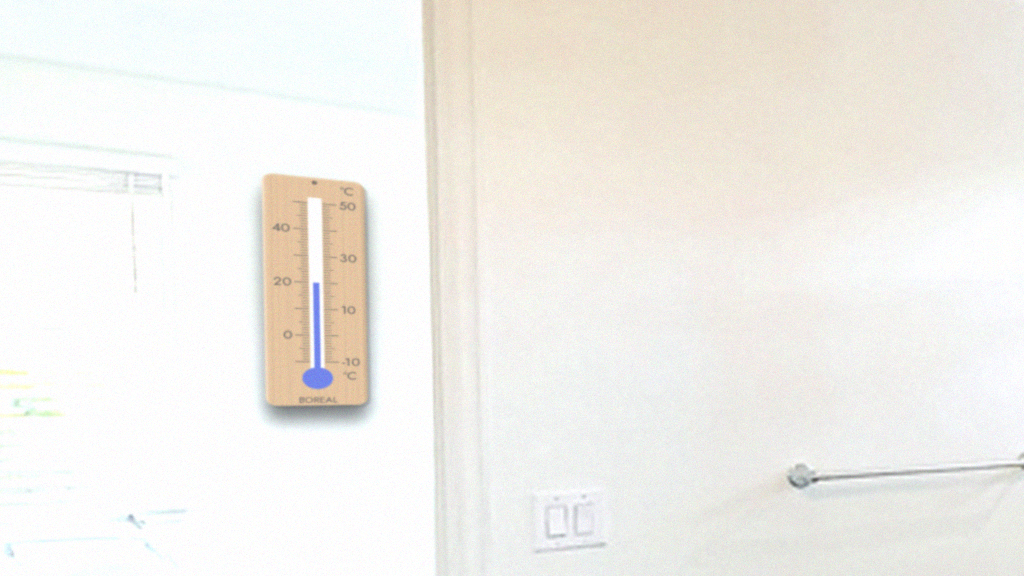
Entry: 20; °C
